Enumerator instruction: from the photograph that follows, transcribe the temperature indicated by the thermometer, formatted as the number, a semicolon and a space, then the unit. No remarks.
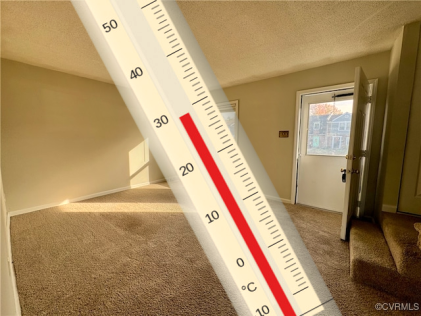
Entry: 29; °C
